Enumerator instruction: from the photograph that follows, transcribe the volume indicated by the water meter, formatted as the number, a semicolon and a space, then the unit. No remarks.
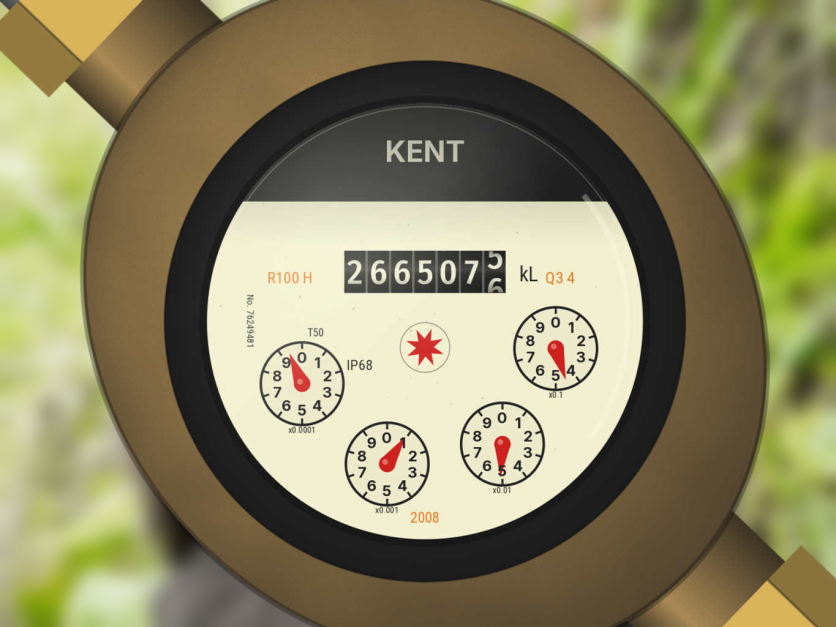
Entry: 2665075.4509; kL
